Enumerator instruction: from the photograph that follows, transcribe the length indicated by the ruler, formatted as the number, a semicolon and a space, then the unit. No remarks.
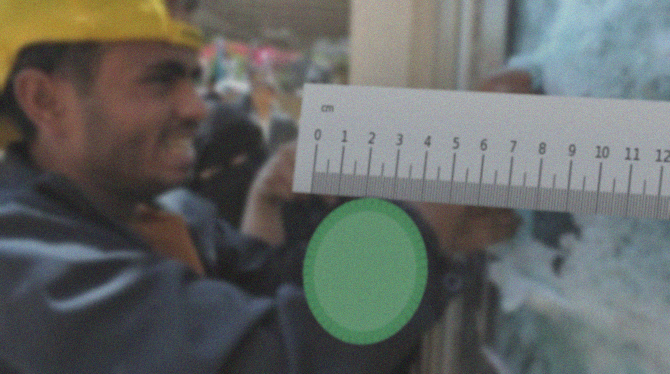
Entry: 4.5; cm
